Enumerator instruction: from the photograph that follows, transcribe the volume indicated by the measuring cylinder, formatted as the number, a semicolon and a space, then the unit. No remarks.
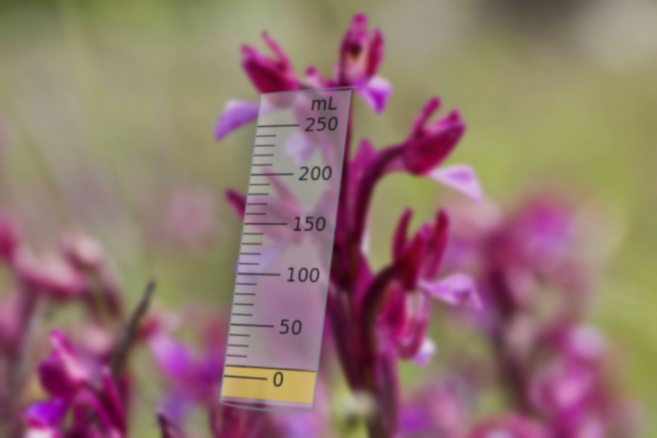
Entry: 10; mL
